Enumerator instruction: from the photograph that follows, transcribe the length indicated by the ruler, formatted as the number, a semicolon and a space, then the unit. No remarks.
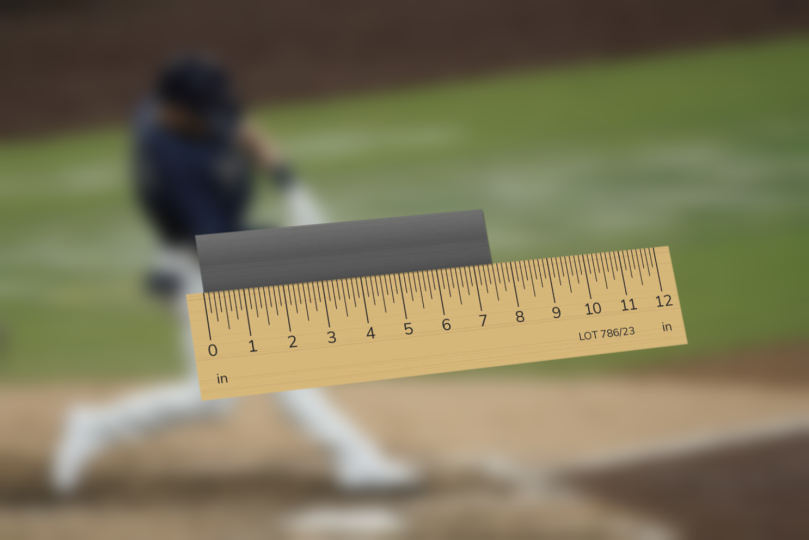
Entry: 7.5; in
